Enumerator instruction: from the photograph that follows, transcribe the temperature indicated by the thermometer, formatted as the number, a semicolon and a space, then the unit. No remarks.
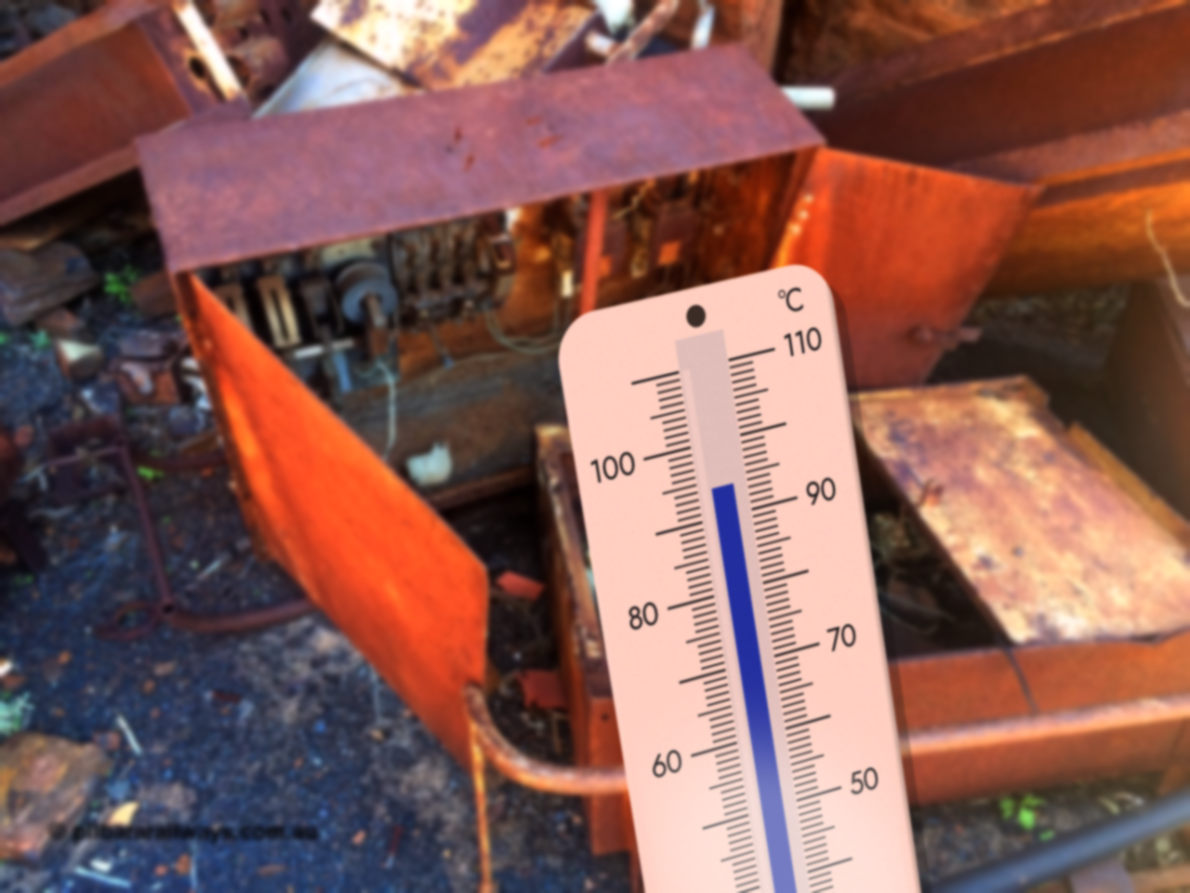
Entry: 94; °C
